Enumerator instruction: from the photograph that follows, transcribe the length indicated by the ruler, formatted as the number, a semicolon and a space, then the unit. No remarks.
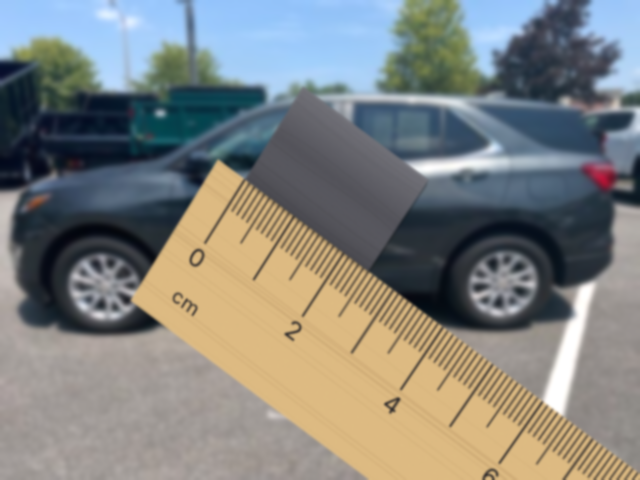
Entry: 2.5; cm
